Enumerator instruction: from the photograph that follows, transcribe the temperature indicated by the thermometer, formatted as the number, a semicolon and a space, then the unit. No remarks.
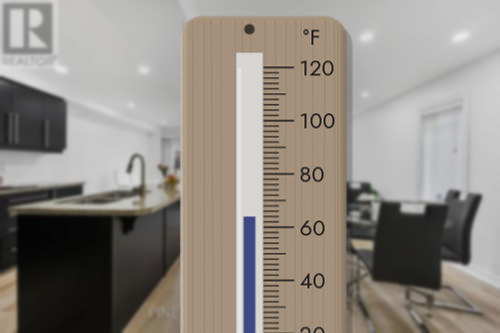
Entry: 64; °F
